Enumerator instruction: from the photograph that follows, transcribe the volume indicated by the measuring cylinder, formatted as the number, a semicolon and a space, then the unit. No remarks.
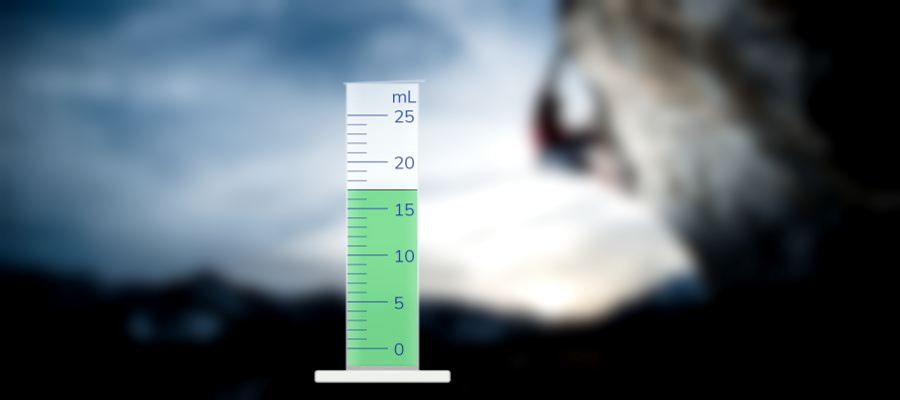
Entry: 17; mL
